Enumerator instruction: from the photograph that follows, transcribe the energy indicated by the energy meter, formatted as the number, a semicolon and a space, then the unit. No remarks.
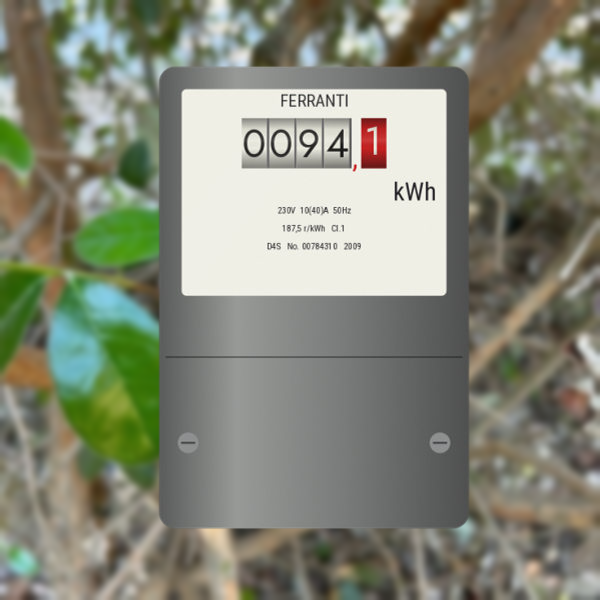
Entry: 94.1; kWh
